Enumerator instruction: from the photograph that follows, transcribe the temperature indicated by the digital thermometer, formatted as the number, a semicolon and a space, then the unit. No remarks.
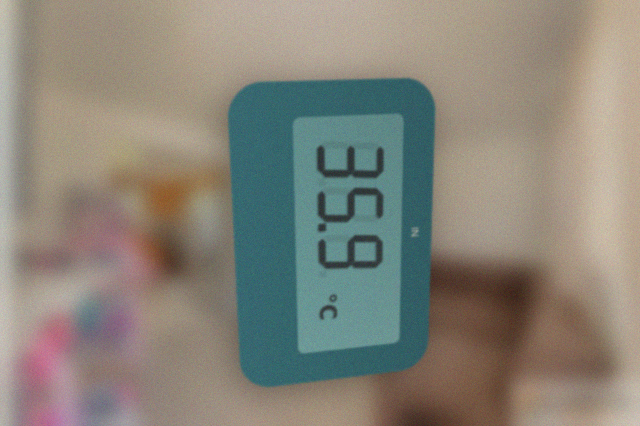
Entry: 35.9; °C
